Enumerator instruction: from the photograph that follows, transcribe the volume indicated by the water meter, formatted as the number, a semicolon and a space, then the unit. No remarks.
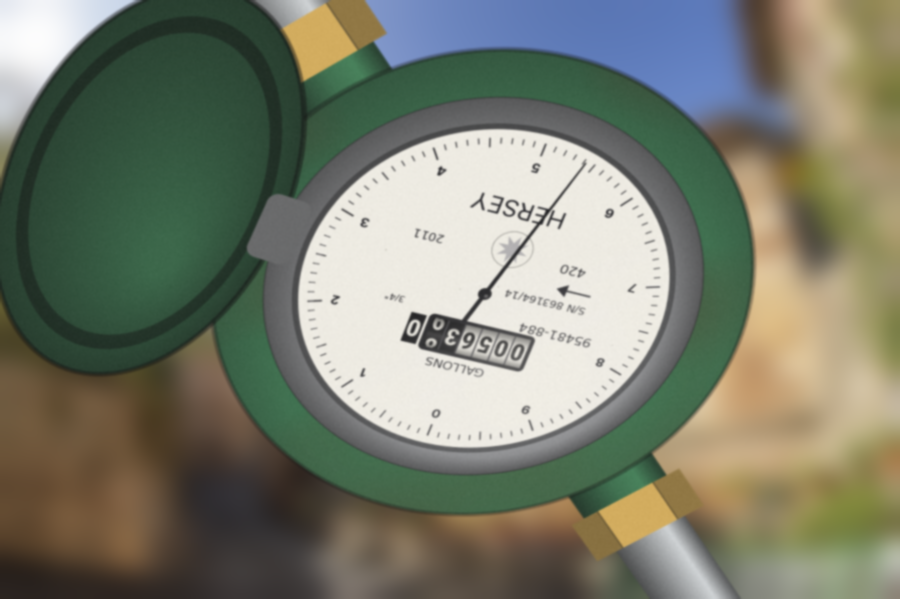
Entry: 56385.4; gal
